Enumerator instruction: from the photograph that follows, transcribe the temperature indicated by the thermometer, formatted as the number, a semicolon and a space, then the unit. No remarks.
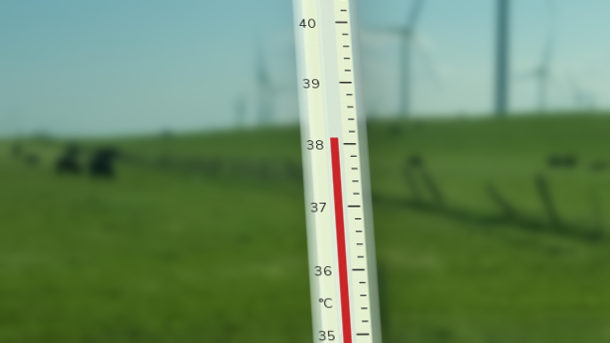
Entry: 38.1; °C
